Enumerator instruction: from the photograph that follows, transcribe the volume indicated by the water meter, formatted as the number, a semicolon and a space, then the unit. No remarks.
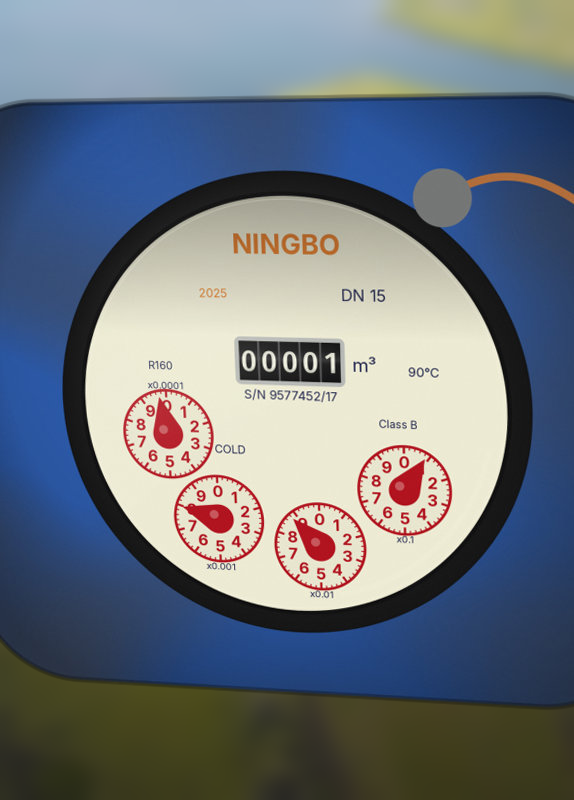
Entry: 1.0879; m³
